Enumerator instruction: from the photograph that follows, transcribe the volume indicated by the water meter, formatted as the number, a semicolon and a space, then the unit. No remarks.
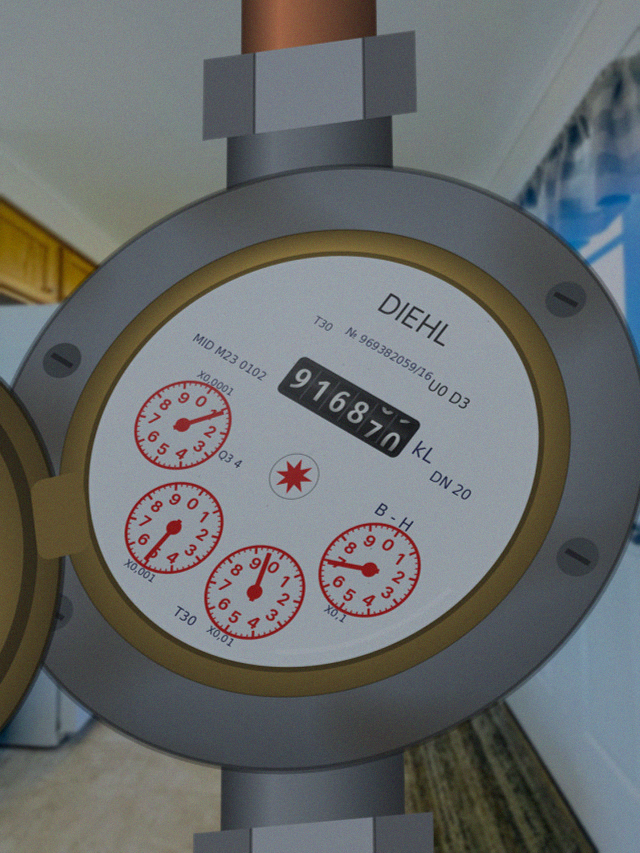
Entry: 916869.6951; kL
